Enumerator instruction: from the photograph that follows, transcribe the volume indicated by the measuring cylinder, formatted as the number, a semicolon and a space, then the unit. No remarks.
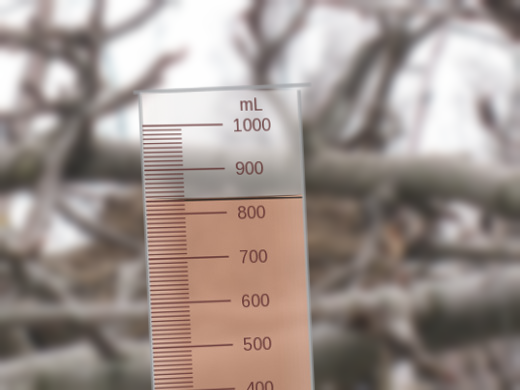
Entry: 830; mL
